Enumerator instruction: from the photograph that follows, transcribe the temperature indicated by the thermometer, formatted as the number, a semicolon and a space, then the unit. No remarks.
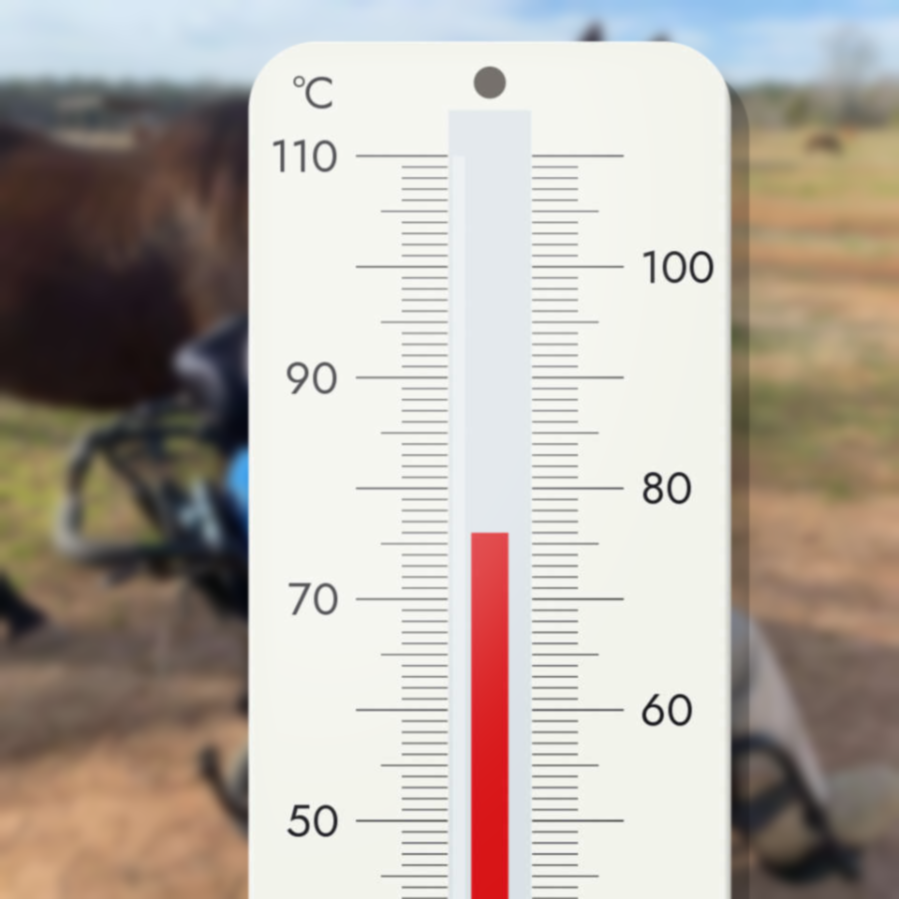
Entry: 76; °C
